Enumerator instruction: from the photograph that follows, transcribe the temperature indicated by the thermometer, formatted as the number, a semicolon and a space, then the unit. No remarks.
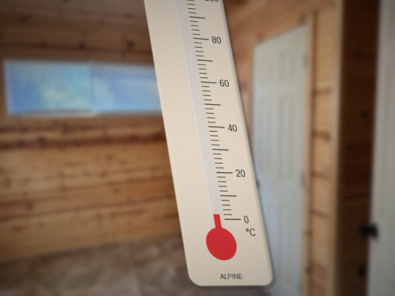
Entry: 2; °C
